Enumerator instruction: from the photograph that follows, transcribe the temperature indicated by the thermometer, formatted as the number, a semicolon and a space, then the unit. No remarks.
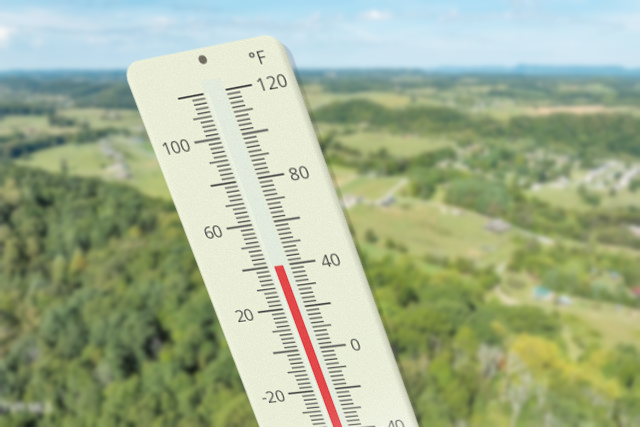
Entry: 40; °F
